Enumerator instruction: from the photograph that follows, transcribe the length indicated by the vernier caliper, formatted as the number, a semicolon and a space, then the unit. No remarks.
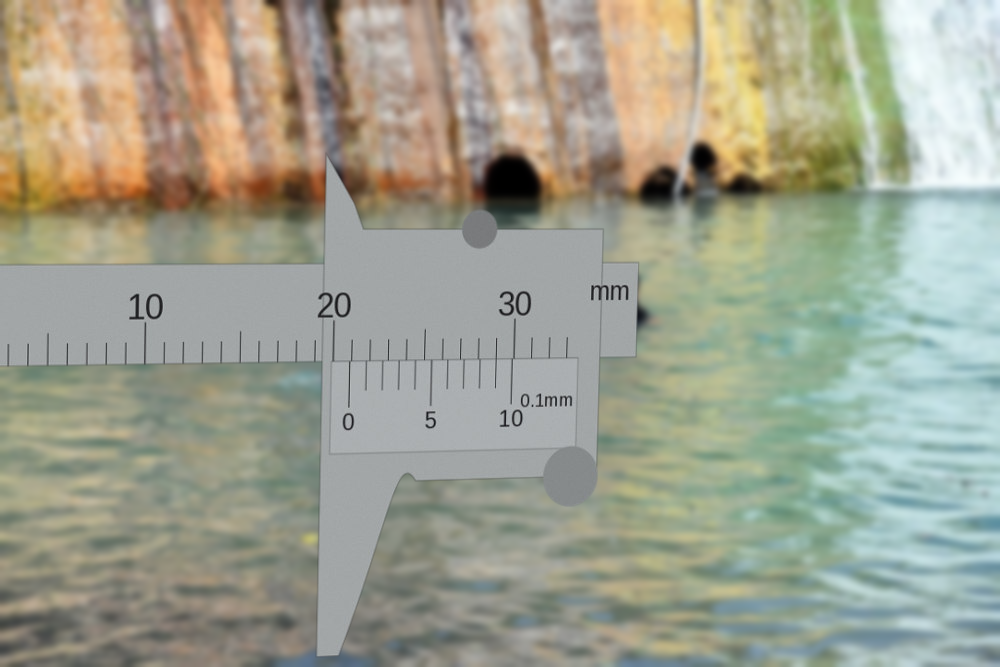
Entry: 20.9; mm
